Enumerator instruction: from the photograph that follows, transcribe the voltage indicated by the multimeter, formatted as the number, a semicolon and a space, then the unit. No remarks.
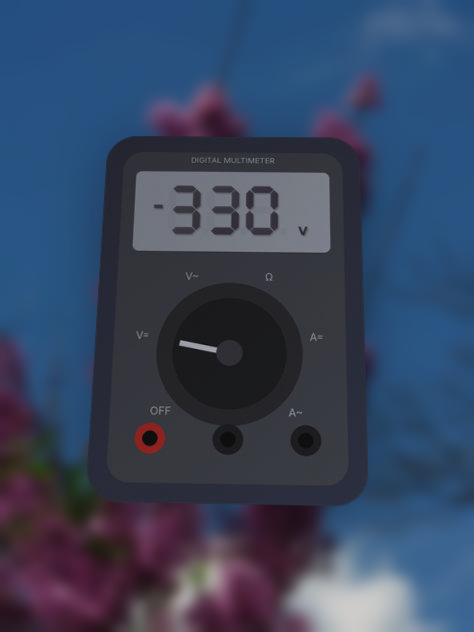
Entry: -330; V
